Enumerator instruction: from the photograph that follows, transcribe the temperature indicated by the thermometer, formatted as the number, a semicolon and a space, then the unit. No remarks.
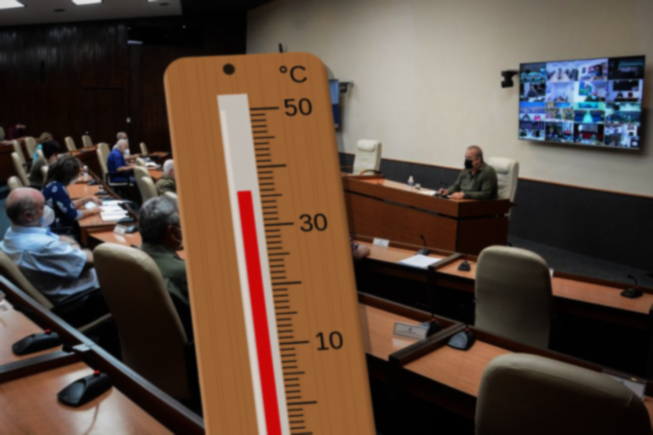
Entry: 36; °C
